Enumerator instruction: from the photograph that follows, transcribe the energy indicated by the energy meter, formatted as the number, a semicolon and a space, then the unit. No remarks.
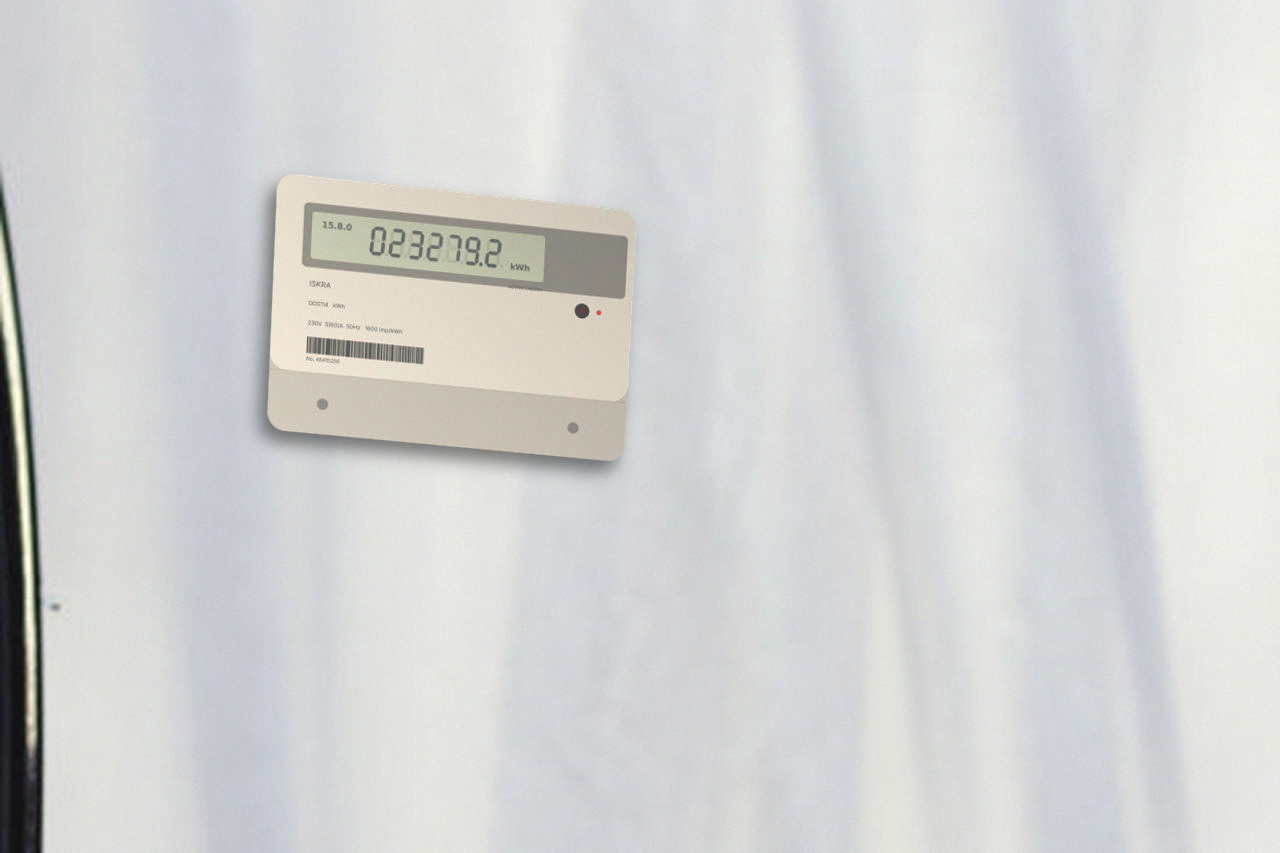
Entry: 23279.2; kWh
